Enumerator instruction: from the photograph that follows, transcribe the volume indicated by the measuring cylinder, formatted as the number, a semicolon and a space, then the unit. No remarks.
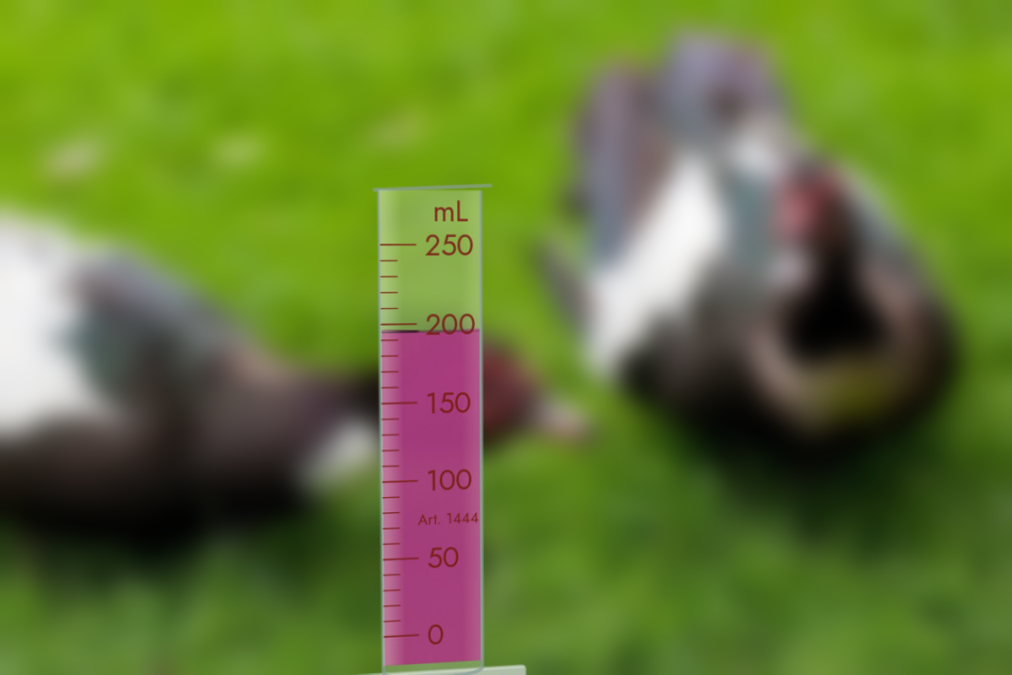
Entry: 195; mL
